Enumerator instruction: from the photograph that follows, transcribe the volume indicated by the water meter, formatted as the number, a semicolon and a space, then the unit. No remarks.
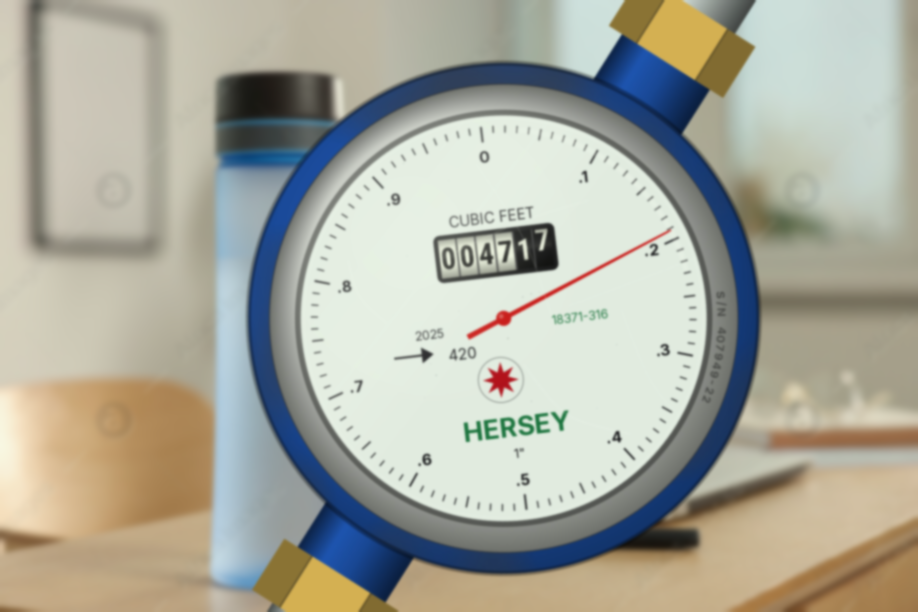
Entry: 4717.19; ft³
